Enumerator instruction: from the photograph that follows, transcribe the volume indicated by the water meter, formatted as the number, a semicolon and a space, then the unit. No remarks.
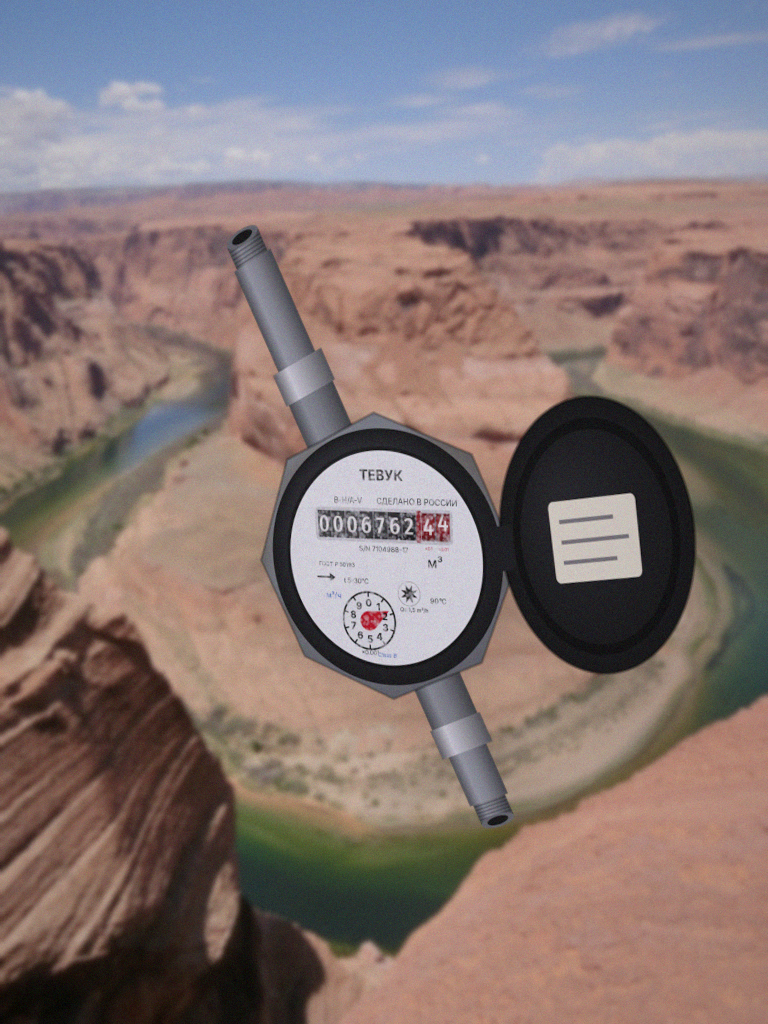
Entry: 6762.441; m³
